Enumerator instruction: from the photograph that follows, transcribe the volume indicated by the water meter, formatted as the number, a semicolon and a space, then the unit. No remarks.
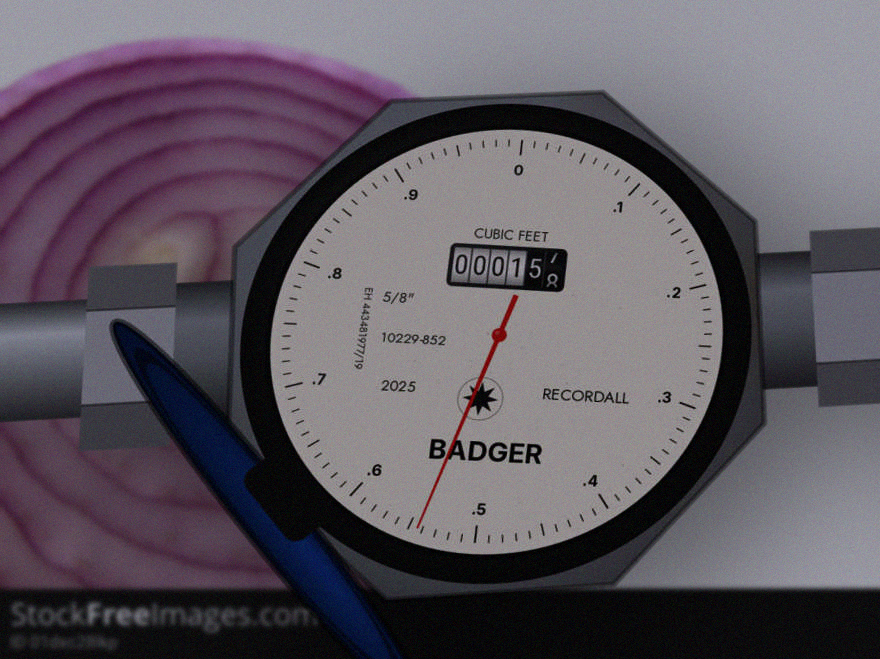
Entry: 157.54; ft³
